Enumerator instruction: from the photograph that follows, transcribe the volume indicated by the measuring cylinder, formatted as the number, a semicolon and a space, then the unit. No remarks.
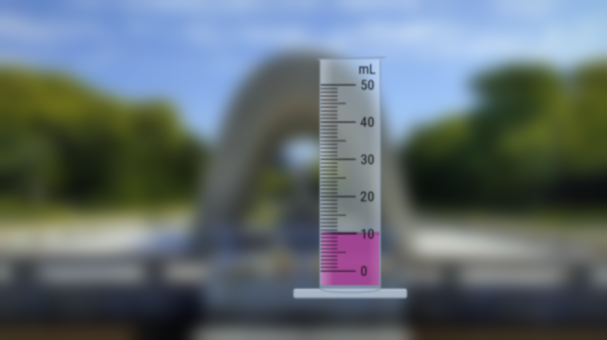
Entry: 10; mL
